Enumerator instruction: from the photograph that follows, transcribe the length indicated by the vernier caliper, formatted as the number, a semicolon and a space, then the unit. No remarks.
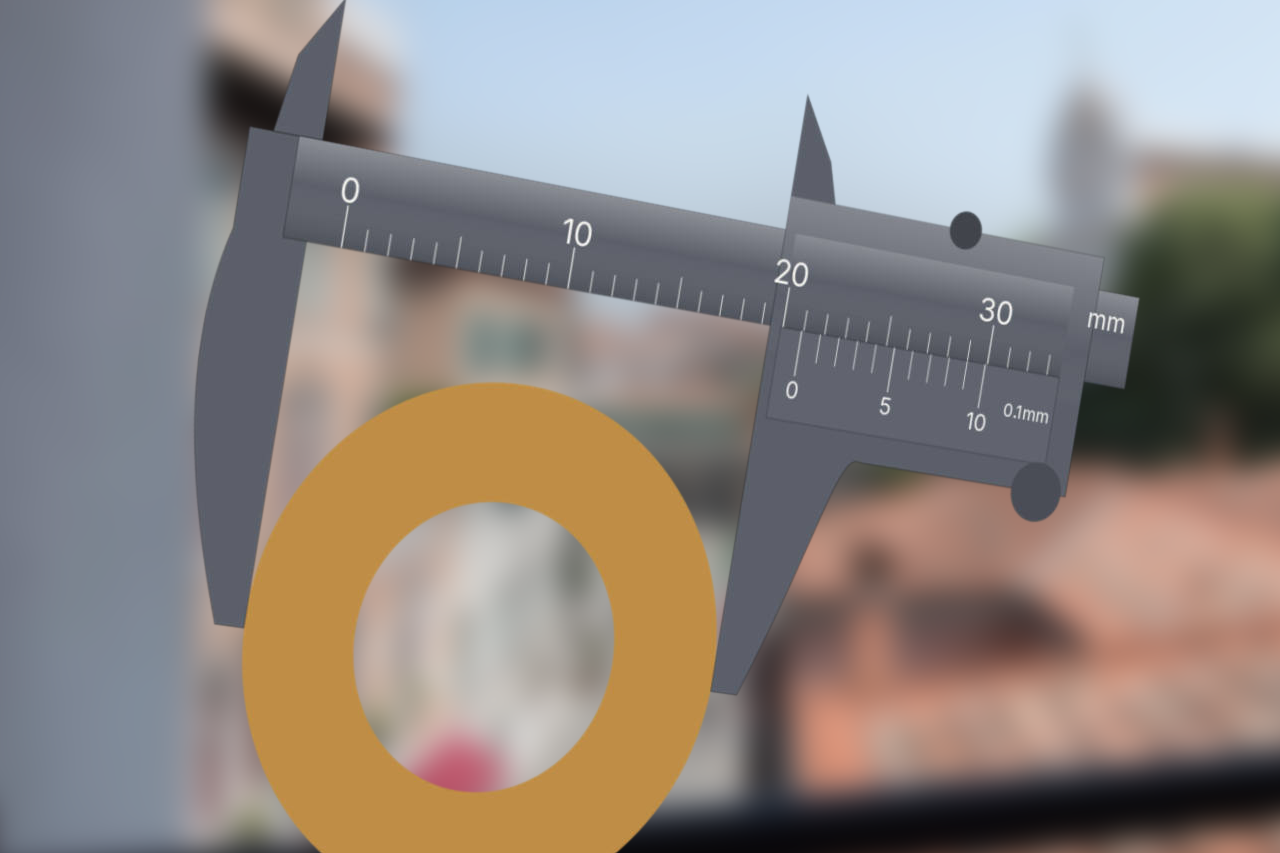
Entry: 20.9; mm
